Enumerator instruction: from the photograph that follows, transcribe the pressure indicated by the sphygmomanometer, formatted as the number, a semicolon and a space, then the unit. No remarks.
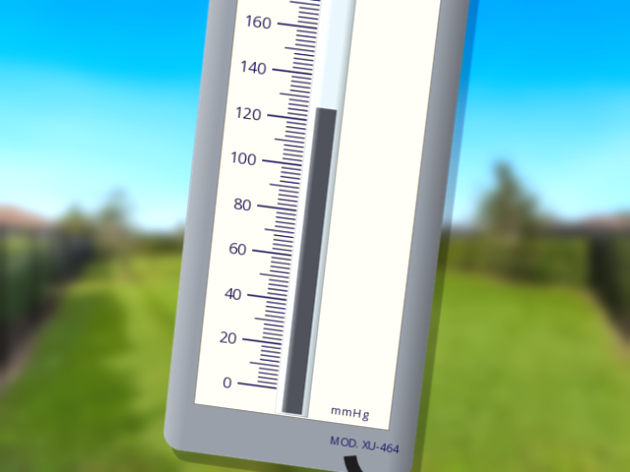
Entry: 126; mmHg
